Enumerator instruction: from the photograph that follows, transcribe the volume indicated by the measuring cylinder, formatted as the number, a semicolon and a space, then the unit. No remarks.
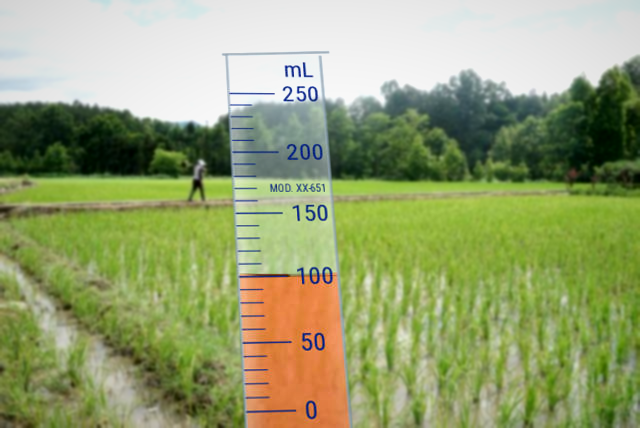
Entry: 100; mL
